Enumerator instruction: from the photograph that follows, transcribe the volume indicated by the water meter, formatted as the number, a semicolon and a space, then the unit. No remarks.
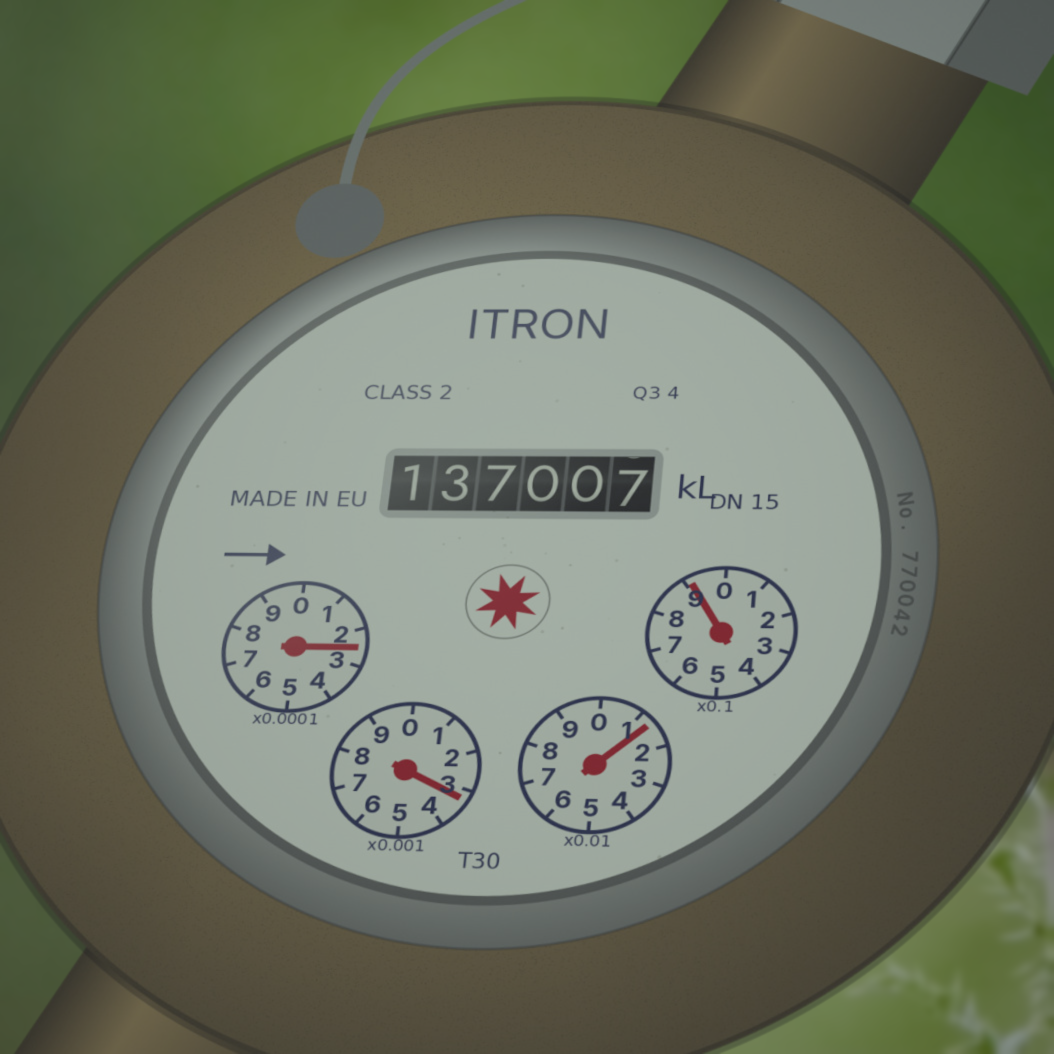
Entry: 137006.9132; kL
